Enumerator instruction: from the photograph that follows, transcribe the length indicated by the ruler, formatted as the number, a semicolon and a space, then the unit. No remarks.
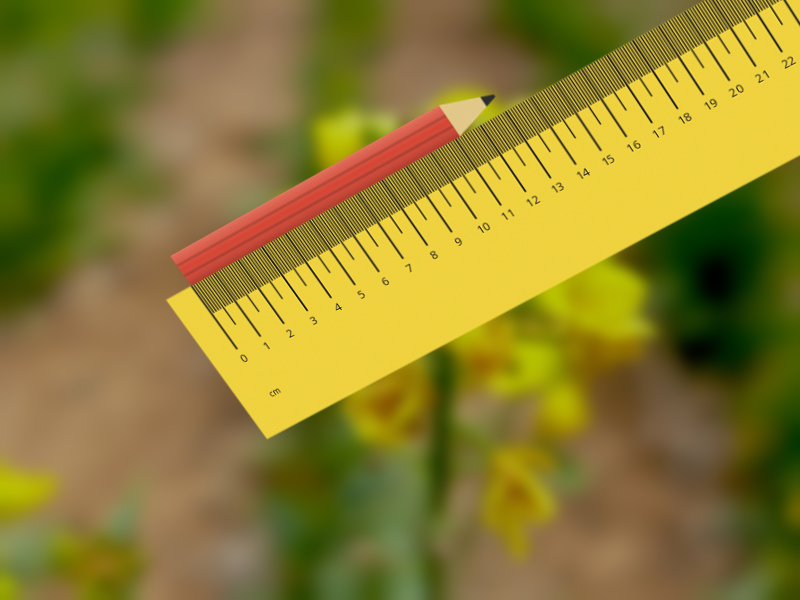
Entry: 13; cm
